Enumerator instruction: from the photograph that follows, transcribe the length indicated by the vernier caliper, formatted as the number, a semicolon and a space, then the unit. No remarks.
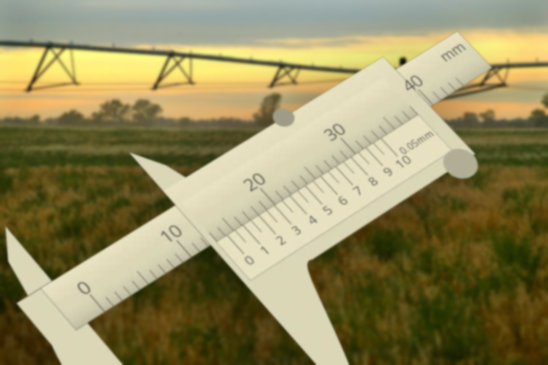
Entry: 14.2; mm
